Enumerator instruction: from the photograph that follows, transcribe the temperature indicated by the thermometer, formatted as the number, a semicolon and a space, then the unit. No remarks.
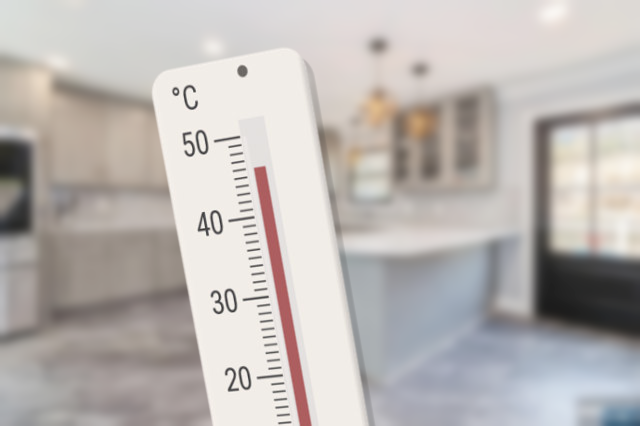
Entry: 46; °C
